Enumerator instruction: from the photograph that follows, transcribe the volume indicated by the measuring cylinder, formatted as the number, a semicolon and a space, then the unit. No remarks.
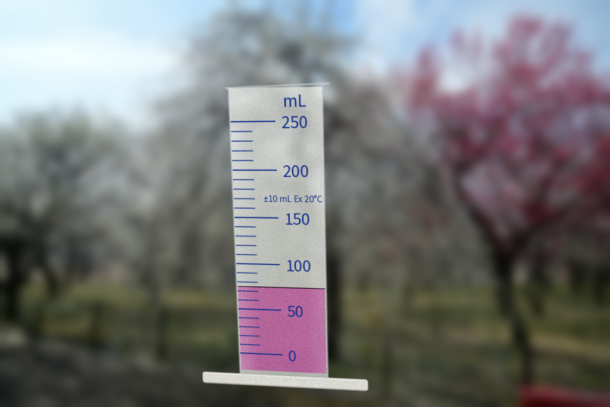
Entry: 75; mL
